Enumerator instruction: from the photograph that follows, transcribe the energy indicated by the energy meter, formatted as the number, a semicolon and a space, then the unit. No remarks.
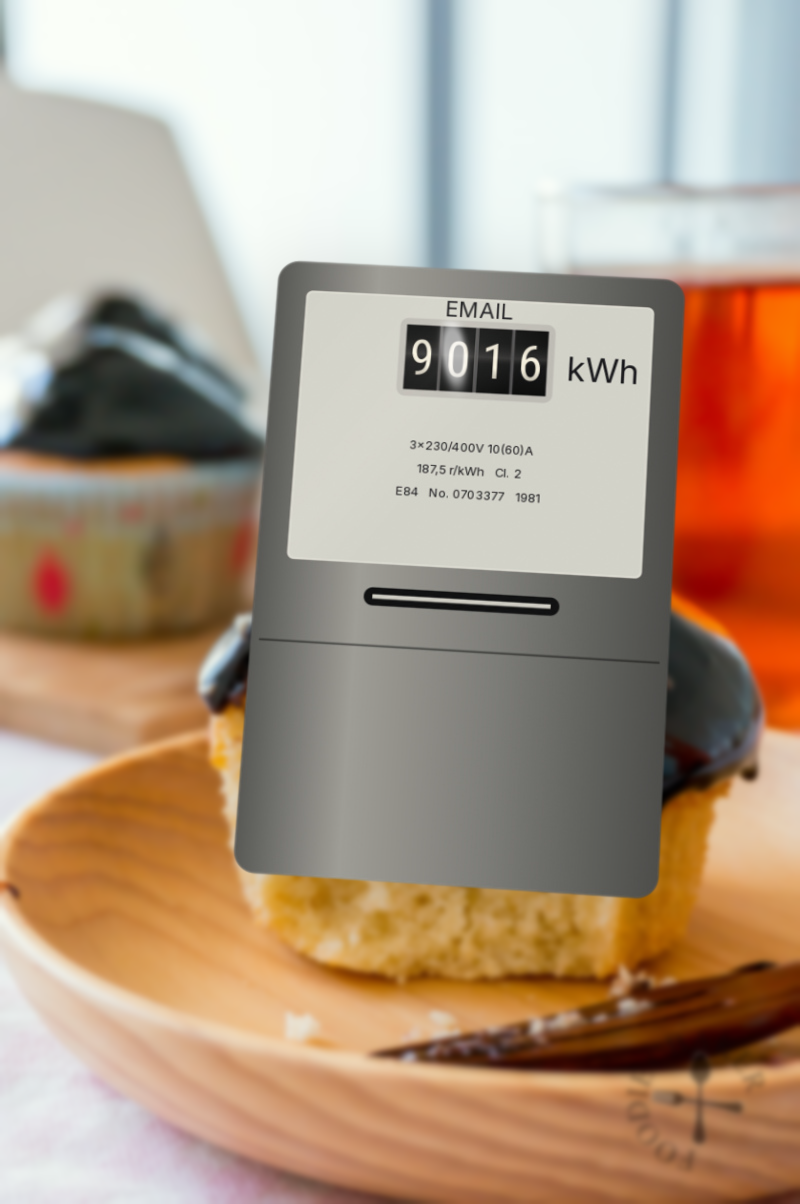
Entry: 9016; kWh
